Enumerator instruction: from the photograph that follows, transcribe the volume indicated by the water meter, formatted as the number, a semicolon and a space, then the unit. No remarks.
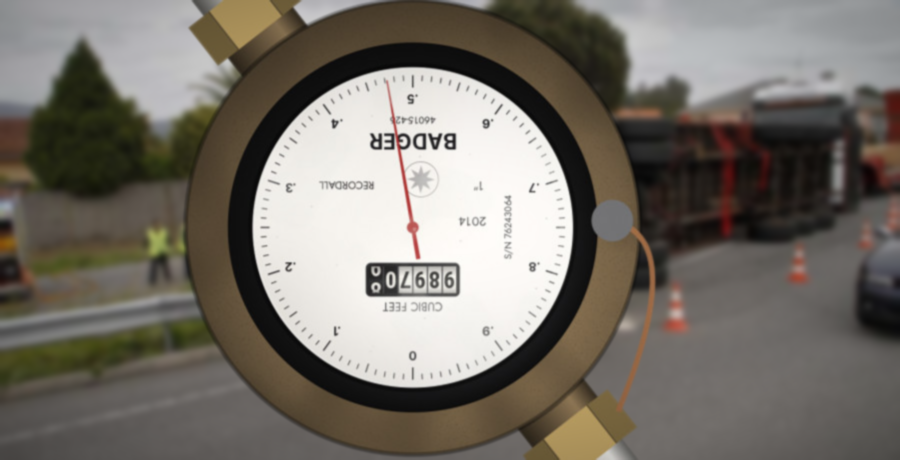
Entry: 989708.47; ft³
